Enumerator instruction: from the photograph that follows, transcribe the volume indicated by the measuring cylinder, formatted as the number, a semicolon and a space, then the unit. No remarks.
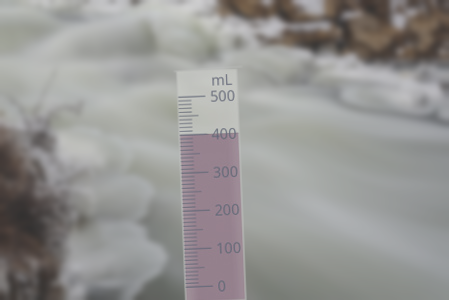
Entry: 400; mL
